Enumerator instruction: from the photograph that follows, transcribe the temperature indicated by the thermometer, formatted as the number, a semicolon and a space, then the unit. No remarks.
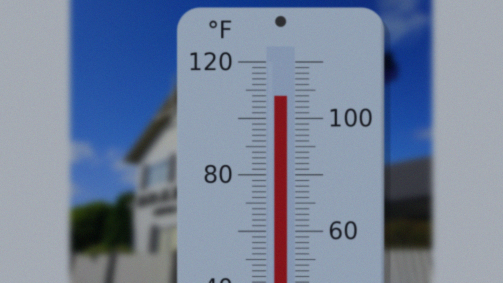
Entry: 108; °F
